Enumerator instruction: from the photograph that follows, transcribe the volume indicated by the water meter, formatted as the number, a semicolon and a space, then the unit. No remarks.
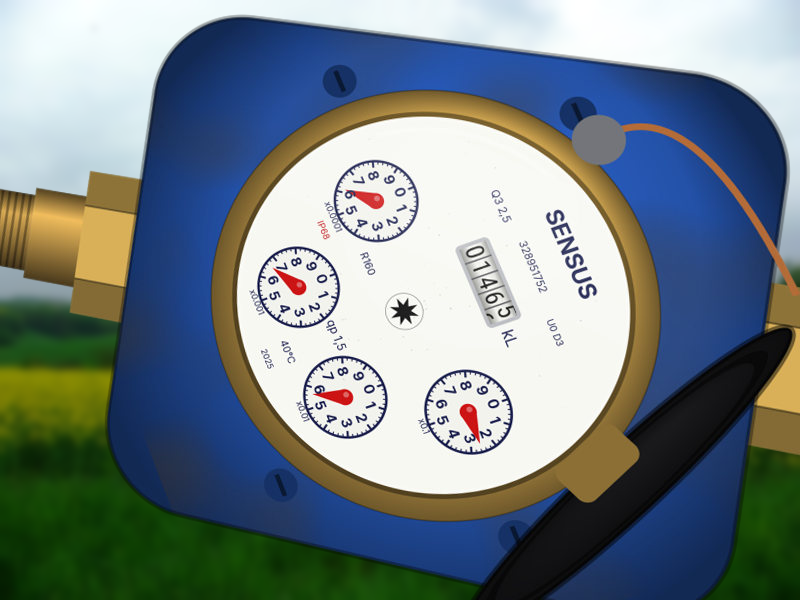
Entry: 1465.2566; kL
